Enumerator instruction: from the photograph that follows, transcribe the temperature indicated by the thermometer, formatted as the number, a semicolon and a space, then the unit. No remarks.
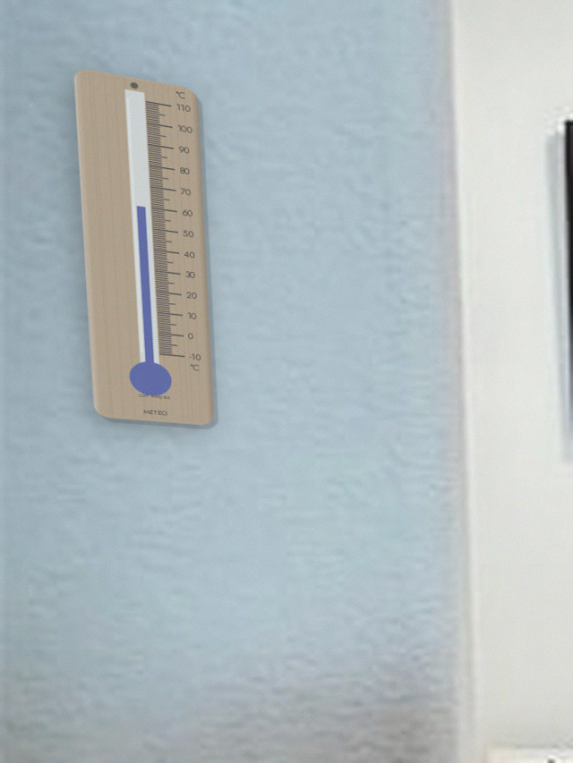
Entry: 60; °C
